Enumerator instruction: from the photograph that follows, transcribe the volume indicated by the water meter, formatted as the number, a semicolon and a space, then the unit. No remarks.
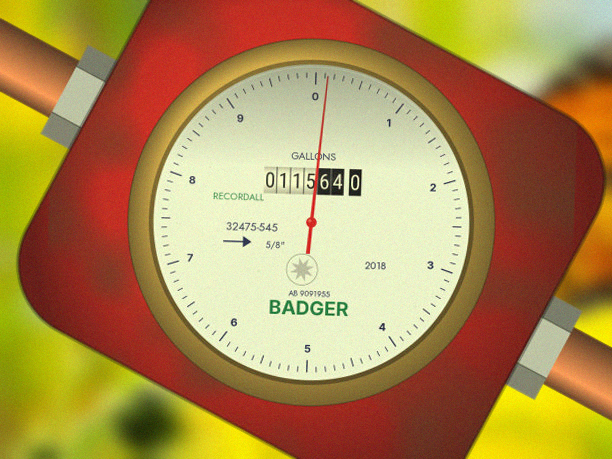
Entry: 115640.1; gal
